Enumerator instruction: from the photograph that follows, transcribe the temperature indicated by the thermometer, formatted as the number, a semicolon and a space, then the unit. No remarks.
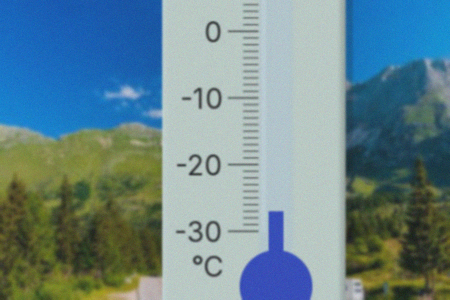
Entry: -27; °C
